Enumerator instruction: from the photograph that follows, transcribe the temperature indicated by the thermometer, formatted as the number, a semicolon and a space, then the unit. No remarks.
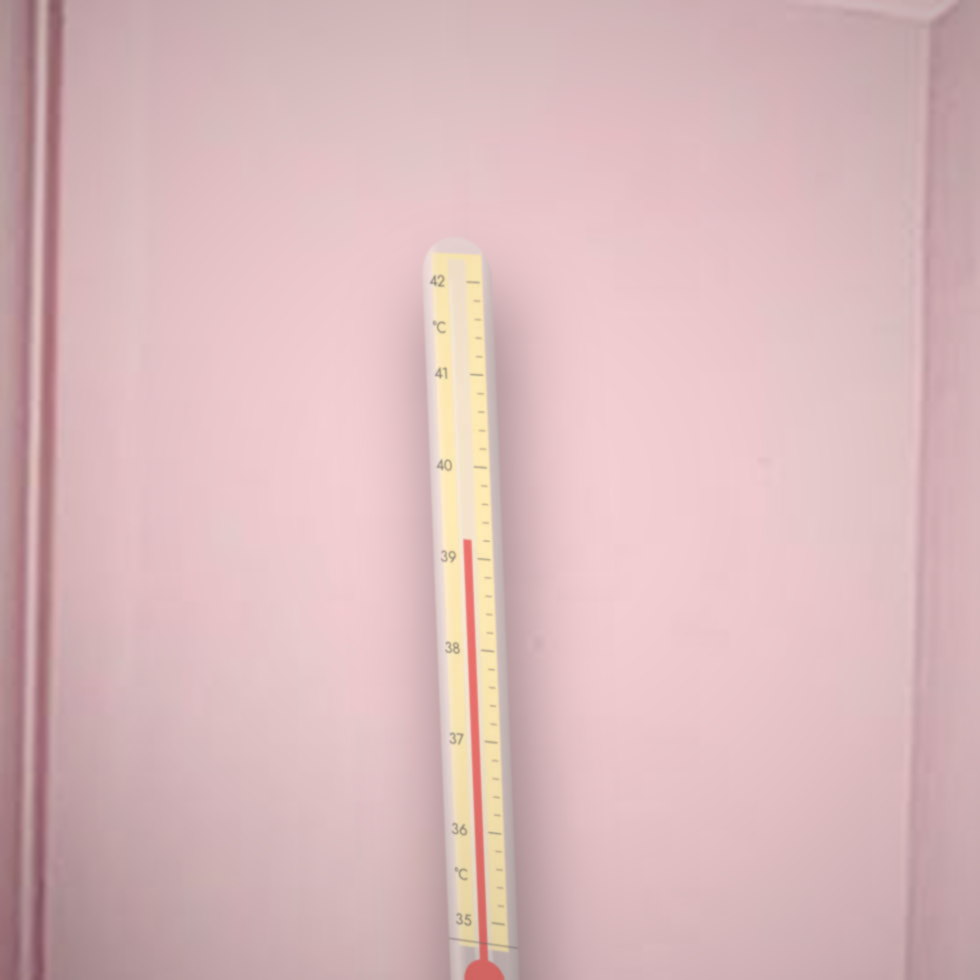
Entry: 39.2; °C
